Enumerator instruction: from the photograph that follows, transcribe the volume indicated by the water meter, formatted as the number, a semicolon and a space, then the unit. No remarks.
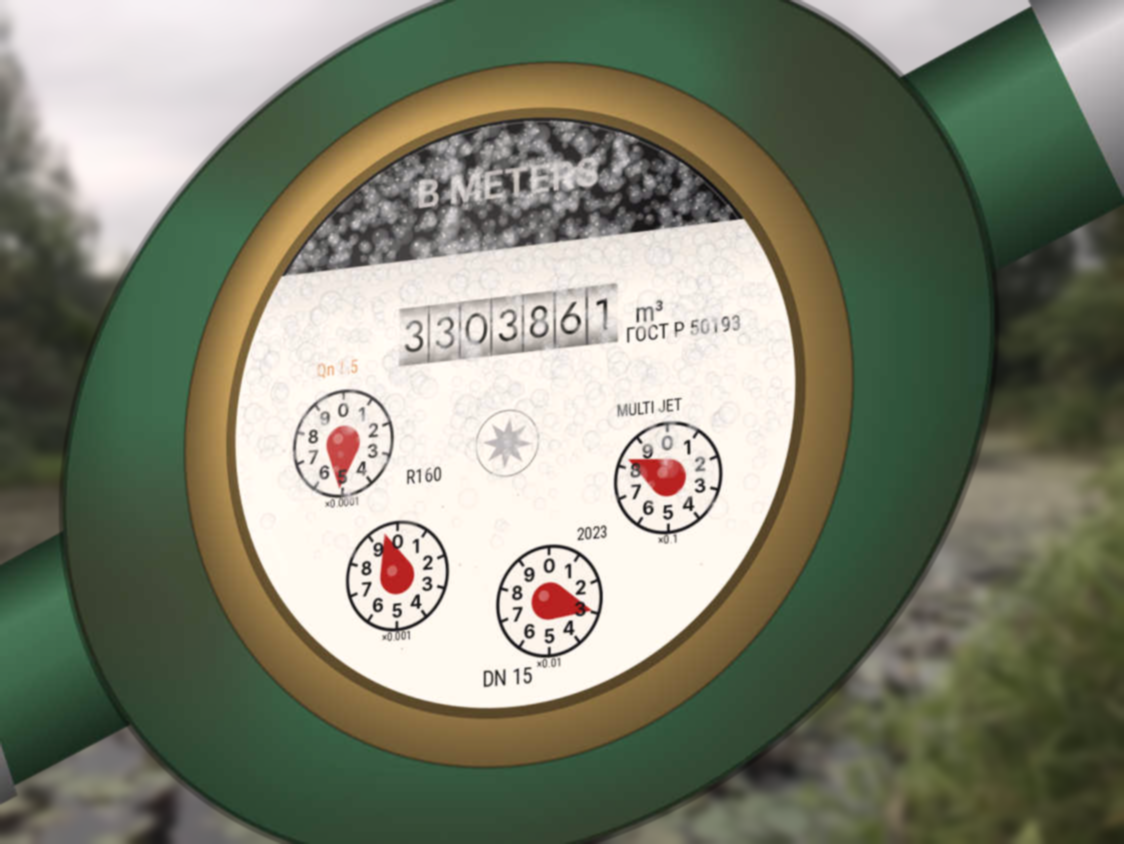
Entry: 3303861.8295; m³
